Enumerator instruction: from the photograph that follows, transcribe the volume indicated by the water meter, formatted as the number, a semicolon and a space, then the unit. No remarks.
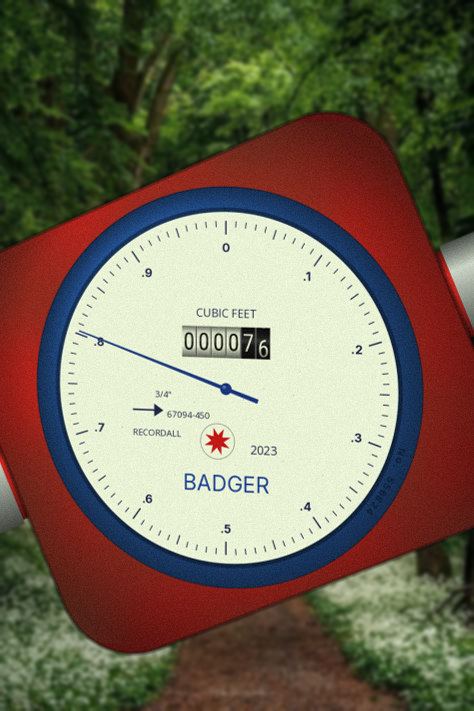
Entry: 75.80; ft³
